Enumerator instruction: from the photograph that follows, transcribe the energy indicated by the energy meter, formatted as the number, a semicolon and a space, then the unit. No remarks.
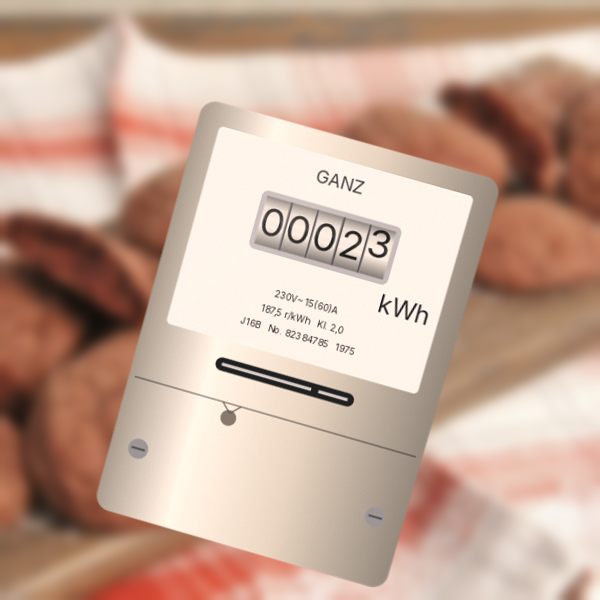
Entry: 23; kWh
